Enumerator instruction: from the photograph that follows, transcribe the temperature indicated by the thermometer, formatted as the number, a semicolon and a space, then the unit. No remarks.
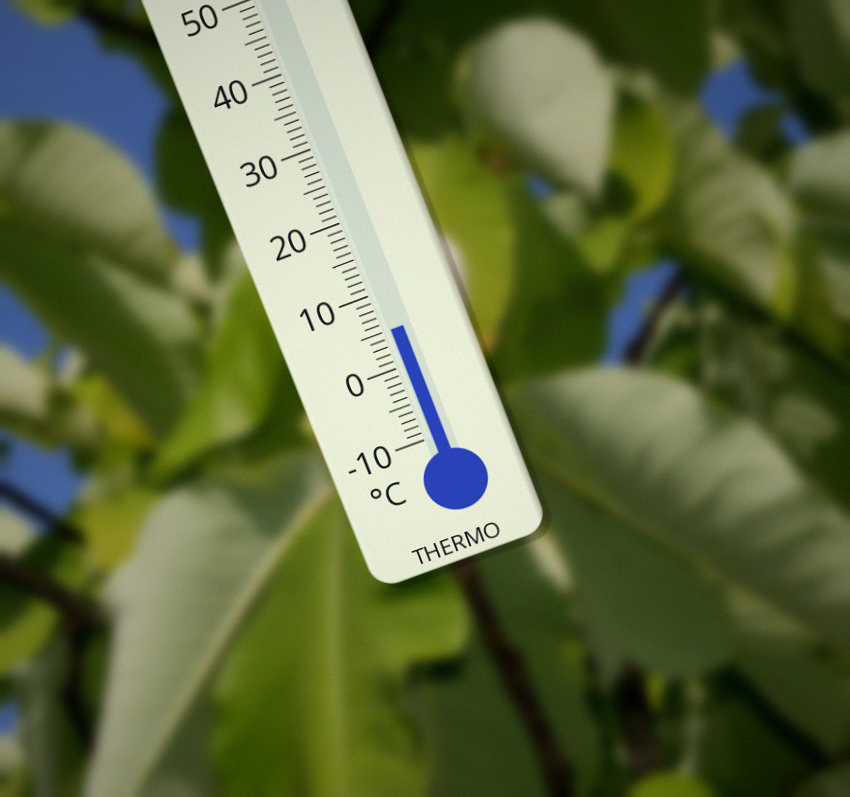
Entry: 5; °C
